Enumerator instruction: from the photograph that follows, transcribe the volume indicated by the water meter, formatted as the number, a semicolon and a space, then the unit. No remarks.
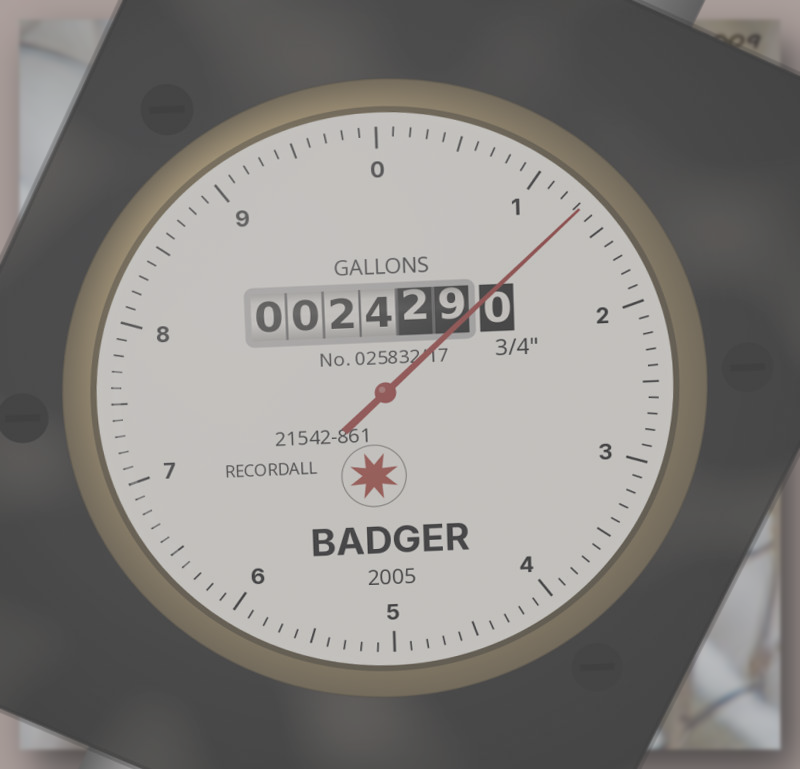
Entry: 24291.3; gal
